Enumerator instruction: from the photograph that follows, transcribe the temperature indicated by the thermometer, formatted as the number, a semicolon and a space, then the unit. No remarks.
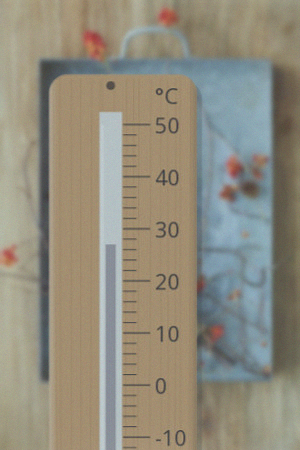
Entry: 27; °C
